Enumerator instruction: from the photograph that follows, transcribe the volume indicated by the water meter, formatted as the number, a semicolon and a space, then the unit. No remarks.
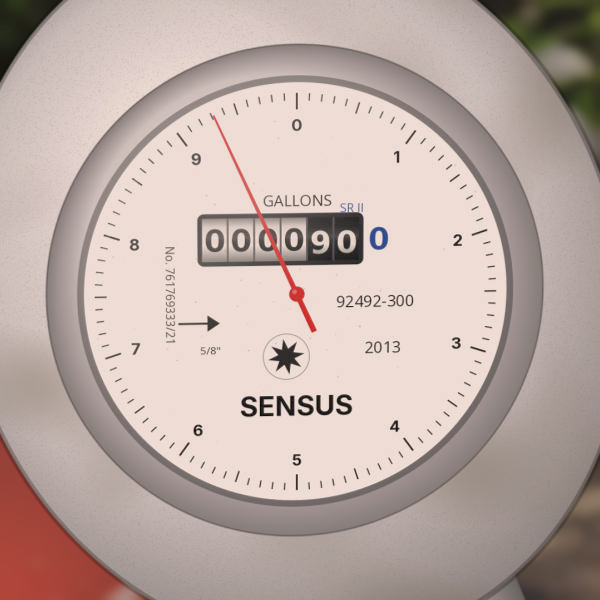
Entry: 899.3; gal
